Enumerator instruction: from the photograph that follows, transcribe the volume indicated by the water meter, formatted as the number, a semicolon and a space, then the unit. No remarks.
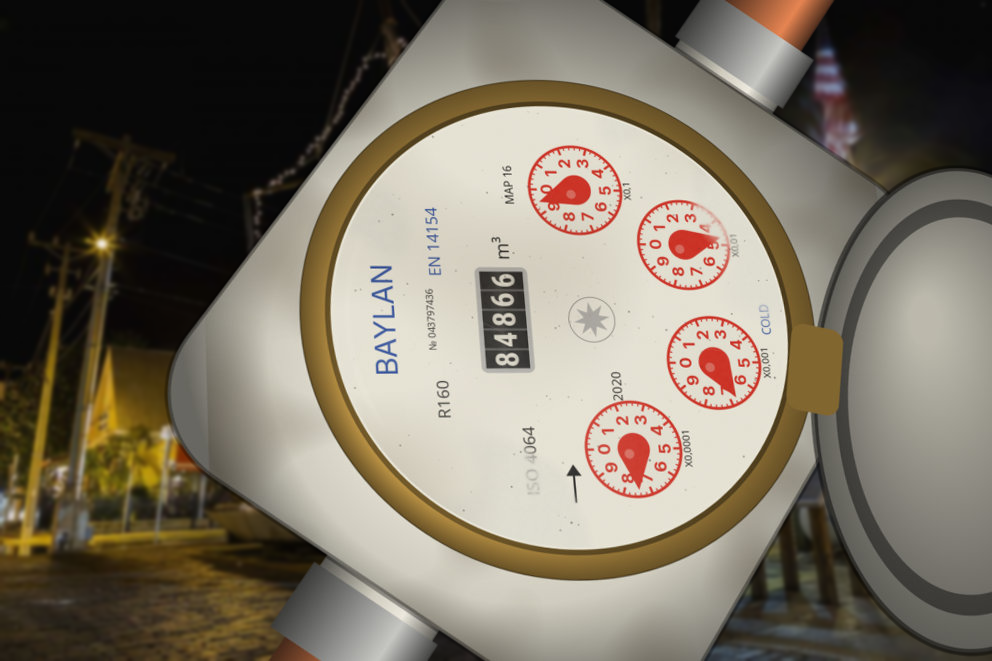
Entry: 84865.9467; m³
